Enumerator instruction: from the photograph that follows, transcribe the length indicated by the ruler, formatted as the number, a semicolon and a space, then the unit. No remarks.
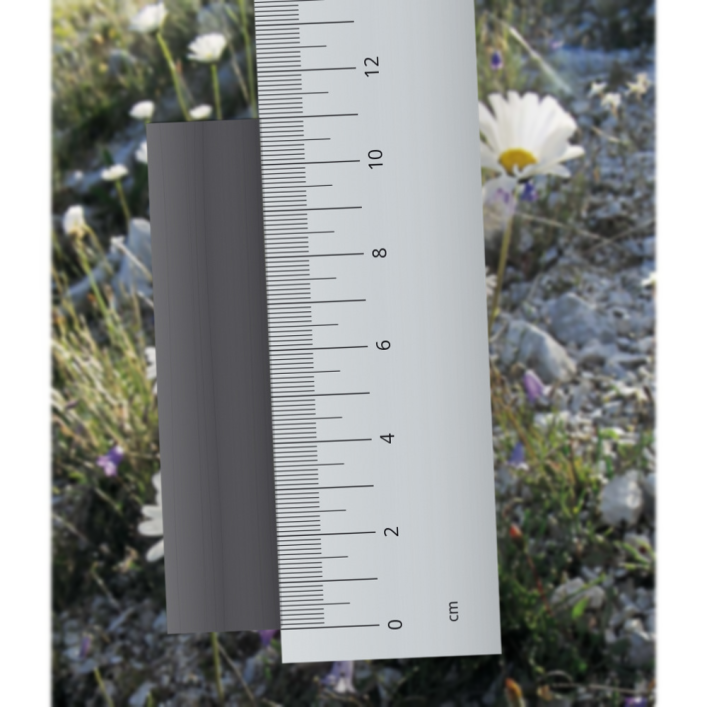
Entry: 11; cm
